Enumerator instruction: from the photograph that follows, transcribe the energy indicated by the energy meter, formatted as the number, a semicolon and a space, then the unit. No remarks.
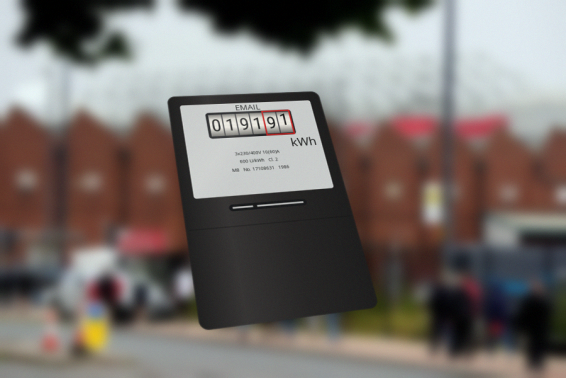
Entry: 191.91; kWh
